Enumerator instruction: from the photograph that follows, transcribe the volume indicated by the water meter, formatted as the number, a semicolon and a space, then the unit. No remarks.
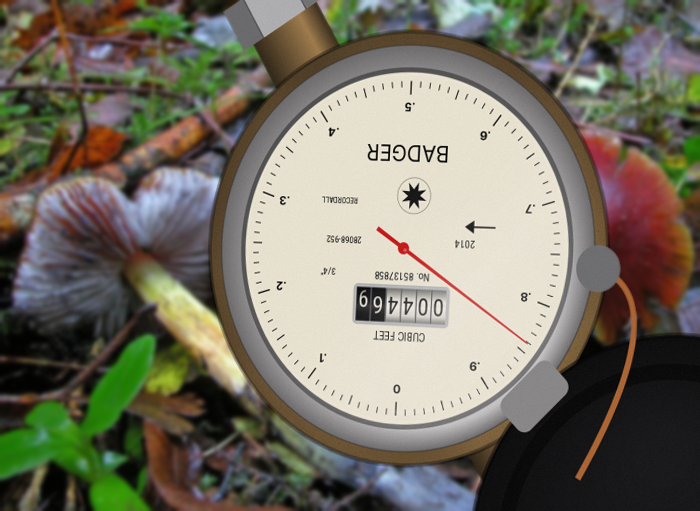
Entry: 4468.84; ft³
